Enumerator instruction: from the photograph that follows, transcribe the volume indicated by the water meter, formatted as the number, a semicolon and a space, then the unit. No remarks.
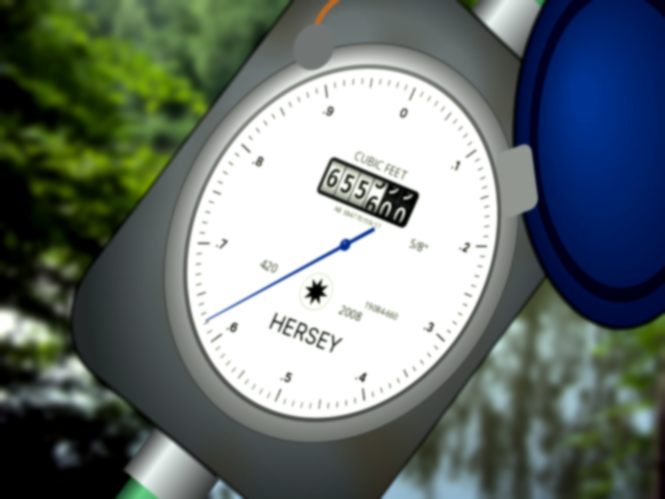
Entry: 655599.62; ft³
